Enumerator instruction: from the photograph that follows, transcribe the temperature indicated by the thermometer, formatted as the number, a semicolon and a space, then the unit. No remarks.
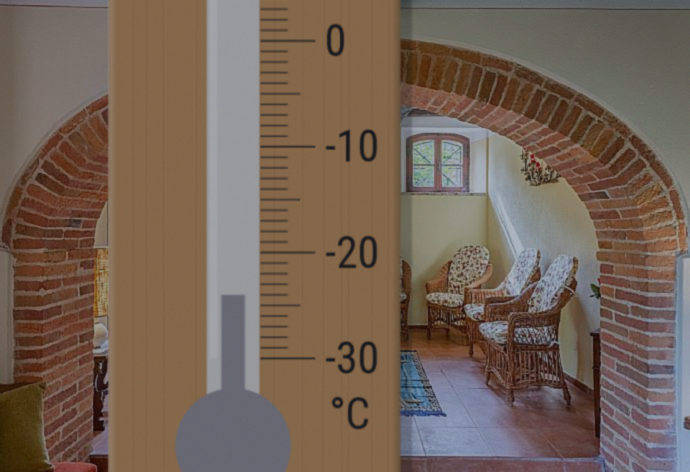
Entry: -24; °C
